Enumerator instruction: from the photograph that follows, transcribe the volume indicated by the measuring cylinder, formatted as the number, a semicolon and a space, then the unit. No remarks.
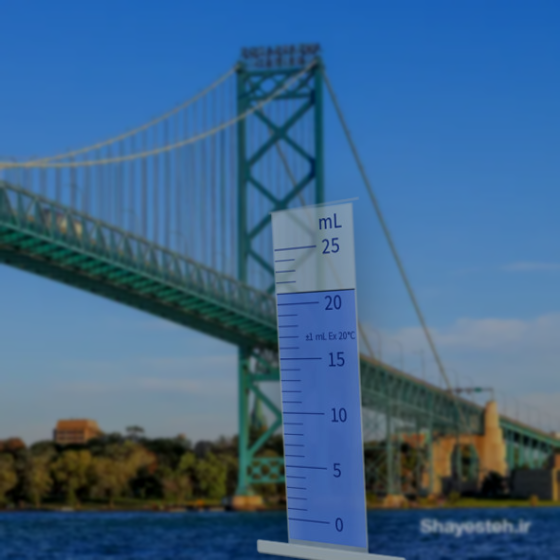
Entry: 21; mL
